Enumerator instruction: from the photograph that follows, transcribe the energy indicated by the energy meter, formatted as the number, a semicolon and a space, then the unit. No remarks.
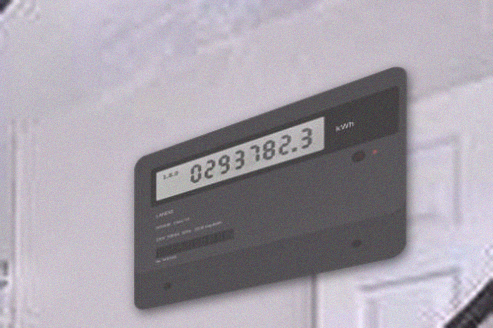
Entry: 293782.3; kWh
